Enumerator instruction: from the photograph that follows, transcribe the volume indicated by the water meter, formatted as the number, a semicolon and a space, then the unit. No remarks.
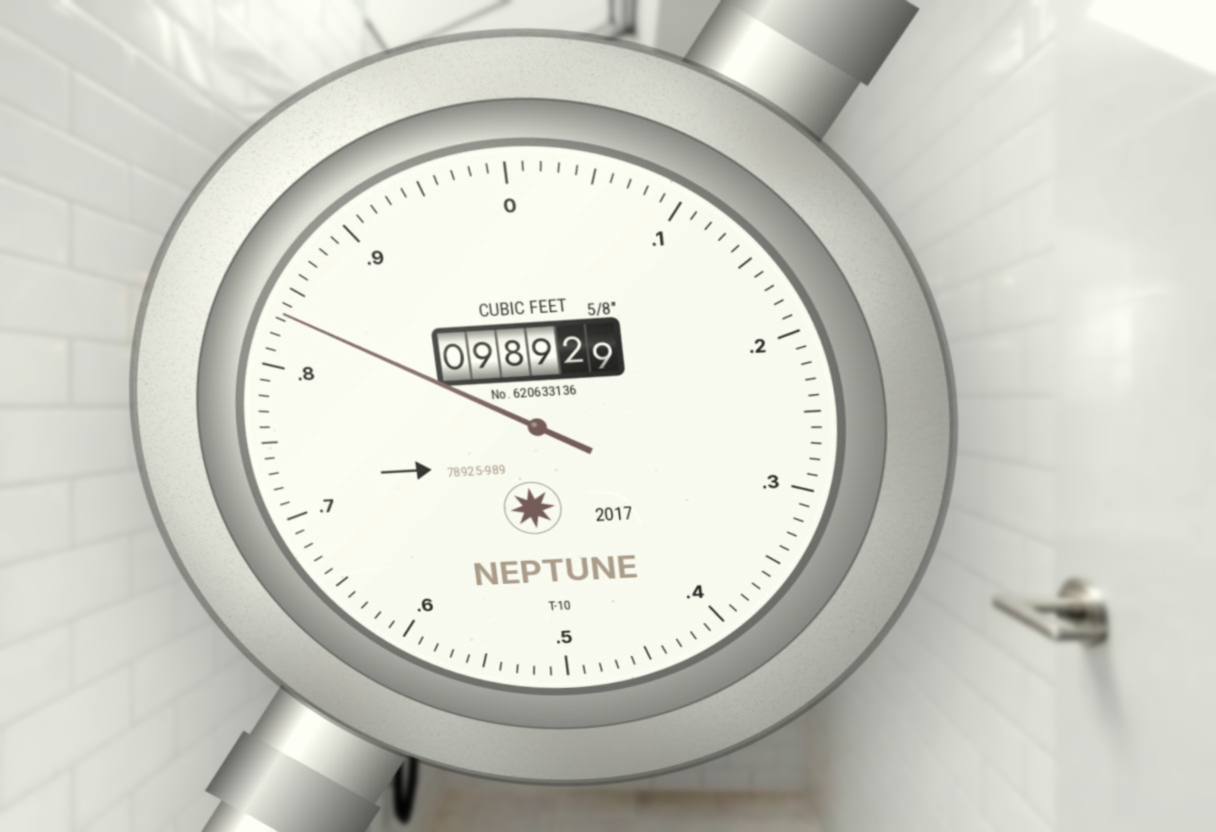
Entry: 98928.83; ft³
